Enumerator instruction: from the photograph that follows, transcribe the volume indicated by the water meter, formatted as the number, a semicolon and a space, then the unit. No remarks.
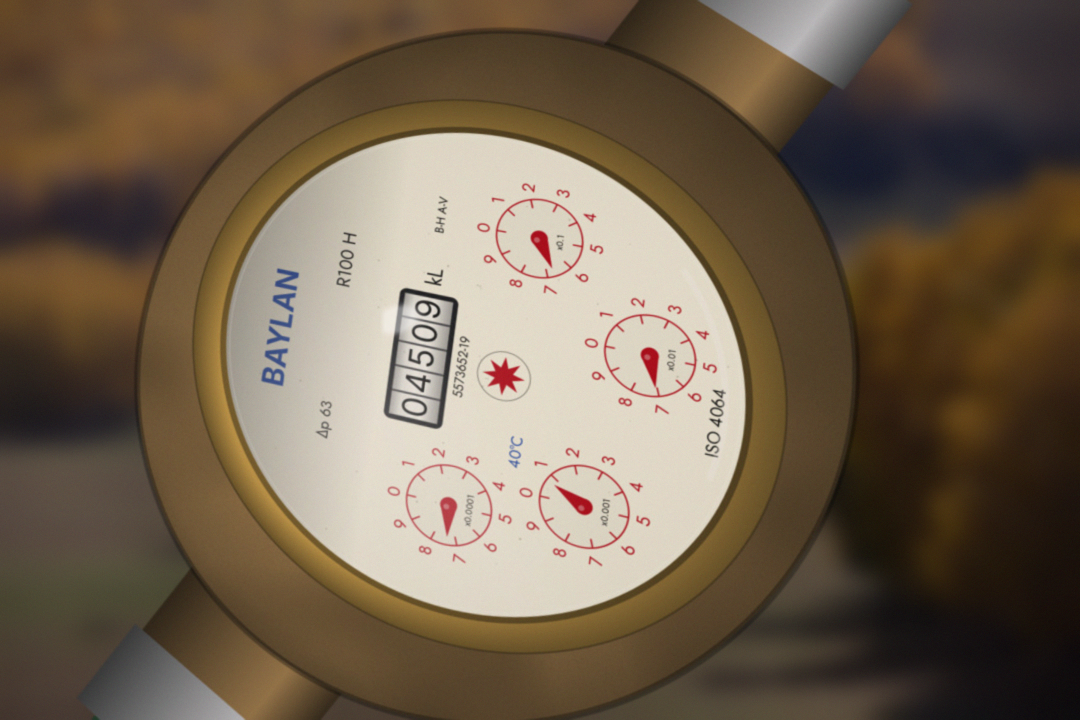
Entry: 4509.6707; kL
